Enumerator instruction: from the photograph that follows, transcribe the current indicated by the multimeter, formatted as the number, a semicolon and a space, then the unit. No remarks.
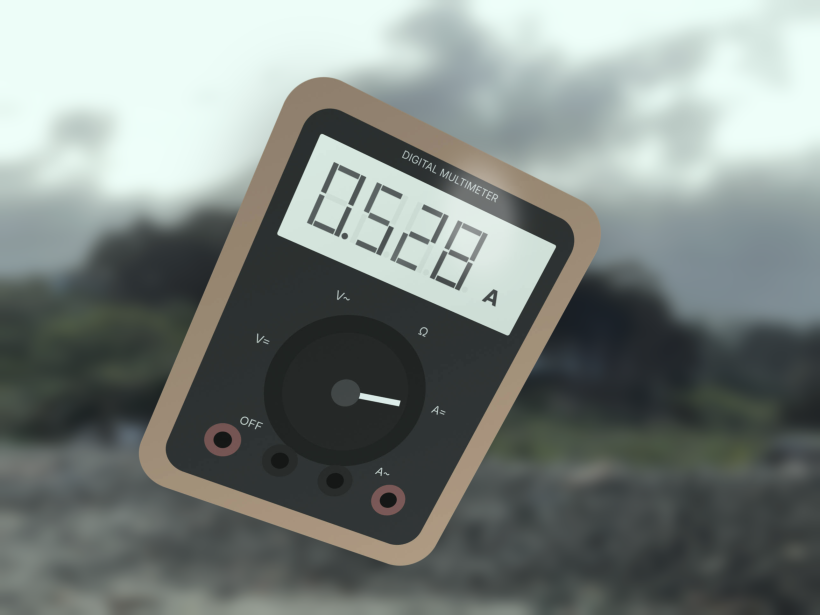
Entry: 0.528; A
